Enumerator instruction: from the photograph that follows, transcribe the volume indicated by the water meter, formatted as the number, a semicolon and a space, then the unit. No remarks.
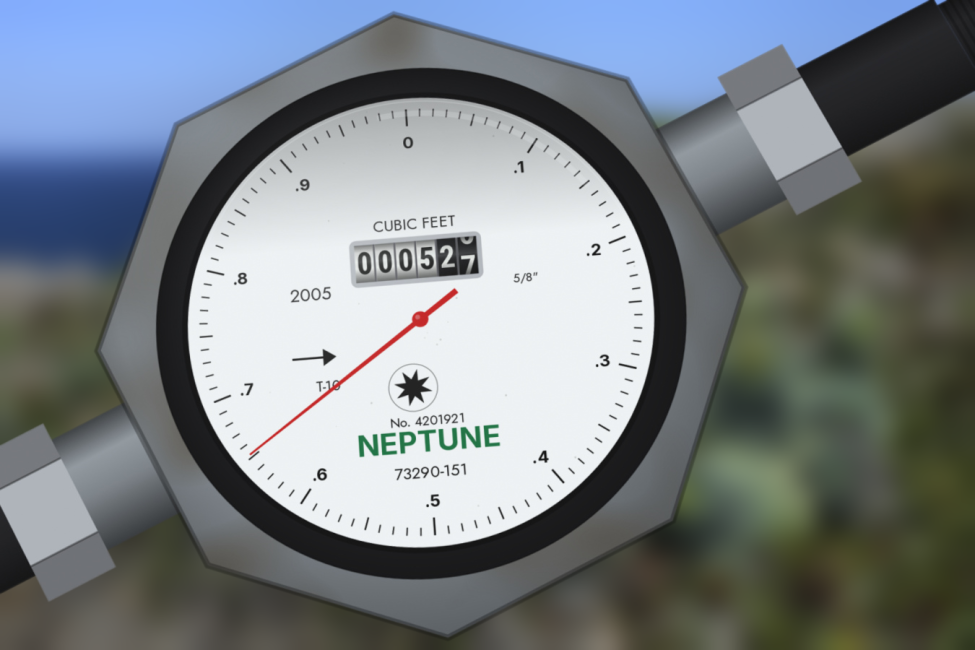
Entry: 526.65; ft³
